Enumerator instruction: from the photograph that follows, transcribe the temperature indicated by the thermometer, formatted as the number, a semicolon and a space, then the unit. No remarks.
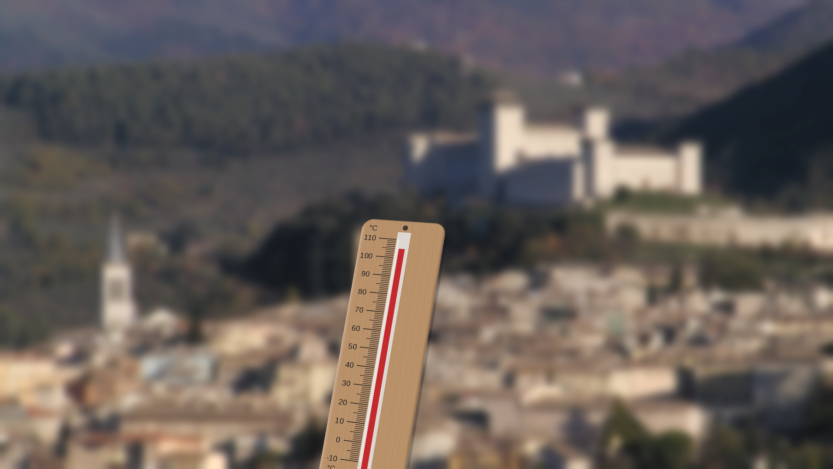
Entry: 105; °C
